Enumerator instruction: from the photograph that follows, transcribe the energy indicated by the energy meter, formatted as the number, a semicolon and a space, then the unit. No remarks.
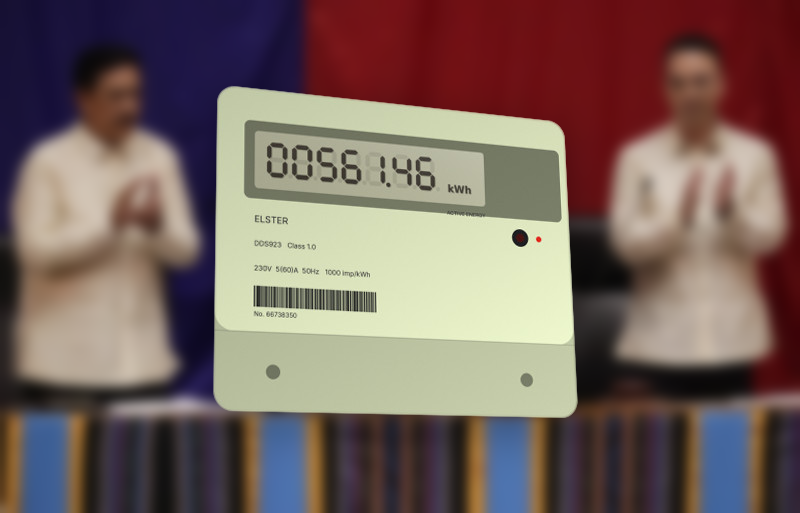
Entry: 561.46; kWh
